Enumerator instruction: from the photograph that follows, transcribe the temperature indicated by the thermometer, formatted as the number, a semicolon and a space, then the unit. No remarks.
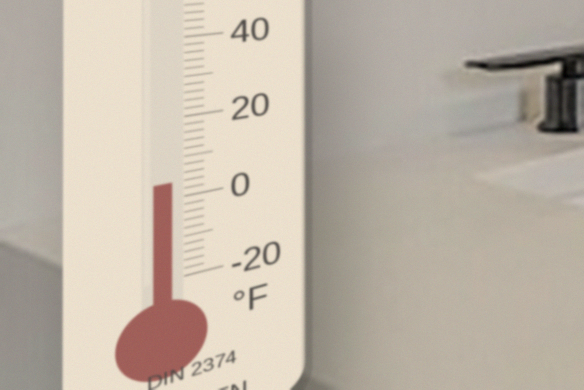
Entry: 4; °F
